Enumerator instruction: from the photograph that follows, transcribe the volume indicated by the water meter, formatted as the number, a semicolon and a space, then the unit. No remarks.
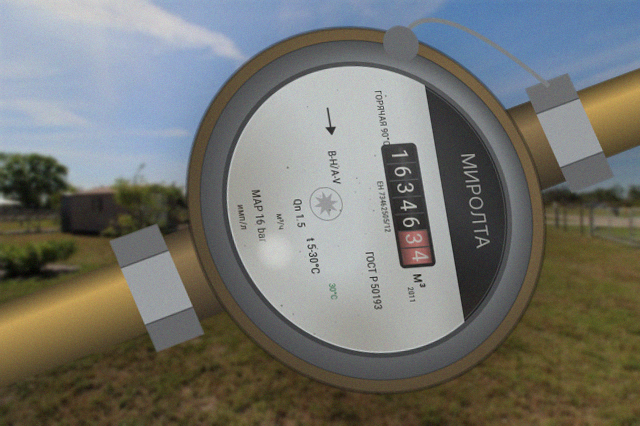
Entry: 16346.34; m³
